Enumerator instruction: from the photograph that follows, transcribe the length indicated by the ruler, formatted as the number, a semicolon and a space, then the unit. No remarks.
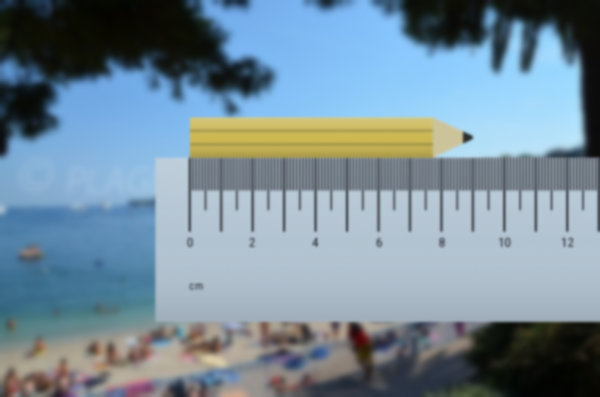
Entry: 9; cm
